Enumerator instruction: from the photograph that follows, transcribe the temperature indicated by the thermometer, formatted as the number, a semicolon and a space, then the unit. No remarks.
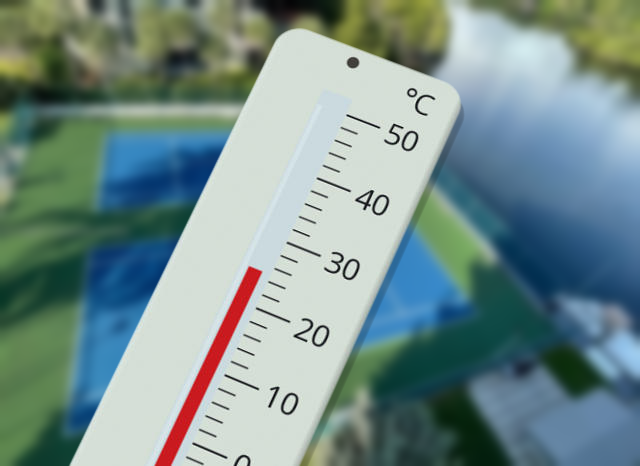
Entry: 25; °C
